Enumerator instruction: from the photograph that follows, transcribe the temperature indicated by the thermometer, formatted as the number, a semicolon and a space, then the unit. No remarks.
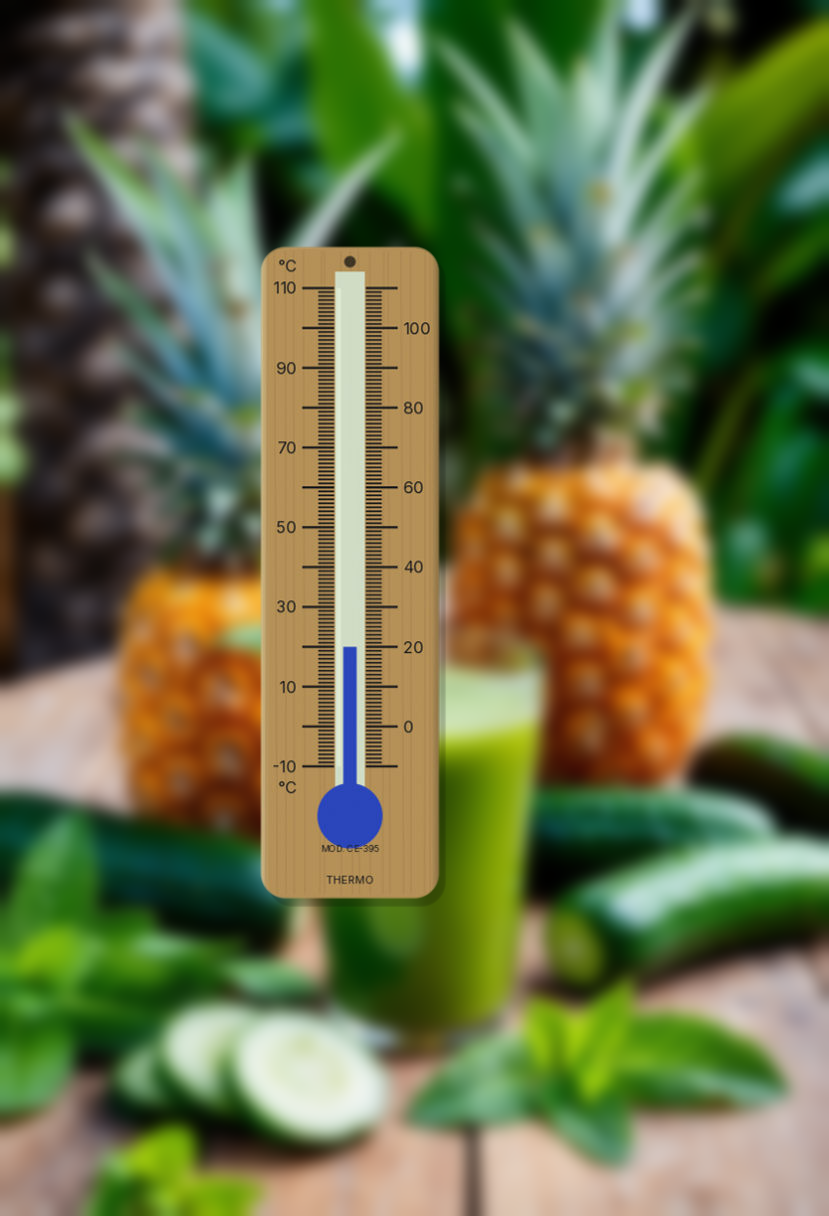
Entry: 20; °C
